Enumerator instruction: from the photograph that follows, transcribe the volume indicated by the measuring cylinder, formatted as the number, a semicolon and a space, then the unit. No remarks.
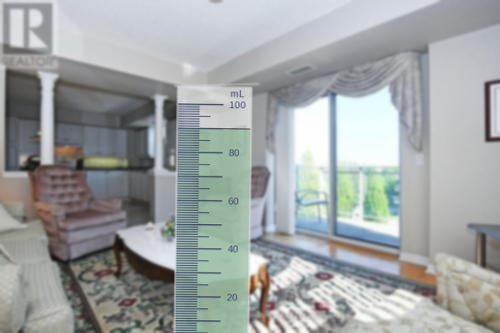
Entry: 90; mL
